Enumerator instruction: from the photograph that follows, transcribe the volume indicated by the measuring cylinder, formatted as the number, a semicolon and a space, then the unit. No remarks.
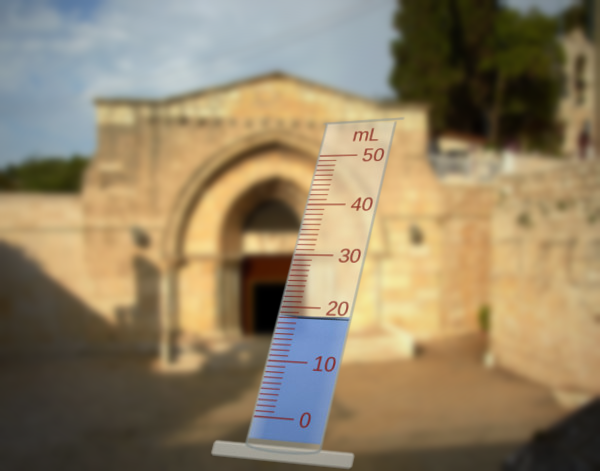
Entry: 18; mL
